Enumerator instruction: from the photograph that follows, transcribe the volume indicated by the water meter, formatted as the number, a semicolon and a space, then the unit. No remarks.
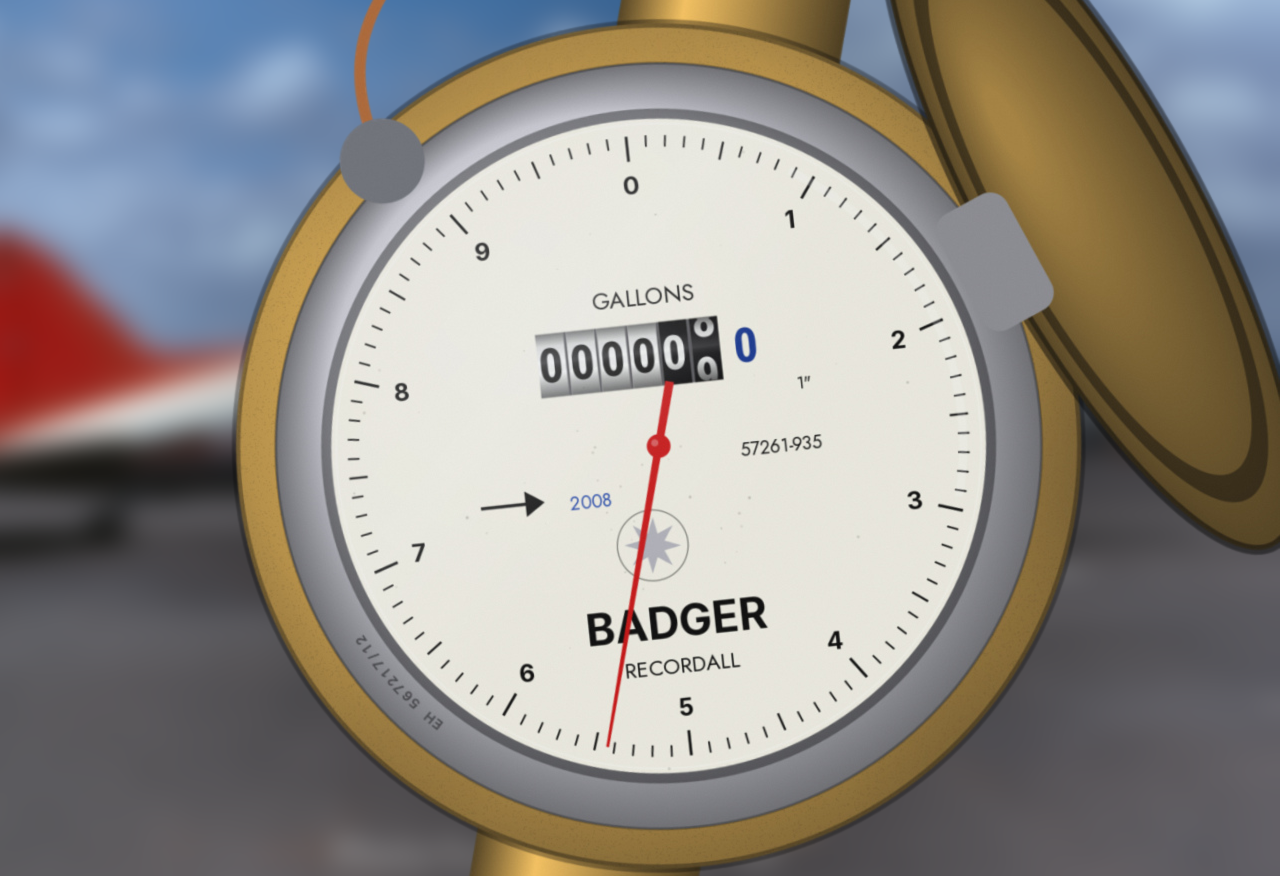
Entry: 85.4; gal
